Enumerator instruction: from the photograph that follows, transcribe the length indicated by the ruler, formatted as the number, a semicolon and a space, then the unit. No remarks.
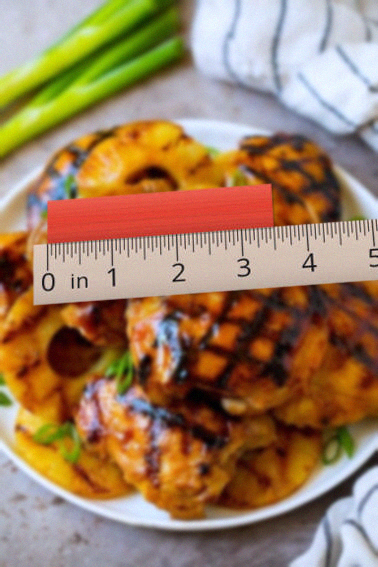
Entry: 3.5; in
